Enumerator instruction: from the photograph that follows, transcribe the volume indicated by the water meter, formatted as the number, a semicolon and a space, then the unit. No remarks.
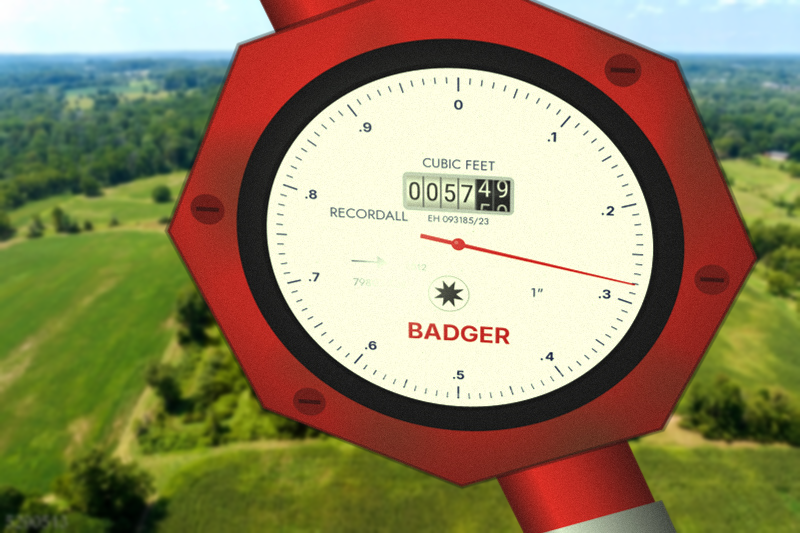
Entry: 5749.28; ft³
